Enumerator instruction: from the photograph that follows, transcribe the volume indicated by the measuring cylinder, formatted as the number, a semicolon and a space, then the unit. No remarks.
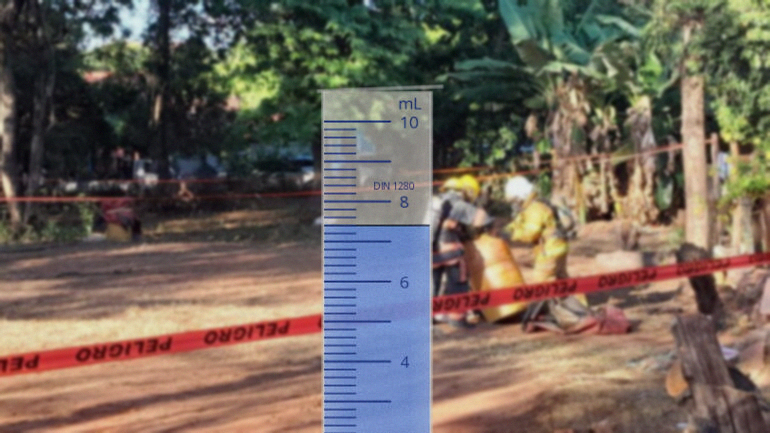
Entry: 7.4; mL
